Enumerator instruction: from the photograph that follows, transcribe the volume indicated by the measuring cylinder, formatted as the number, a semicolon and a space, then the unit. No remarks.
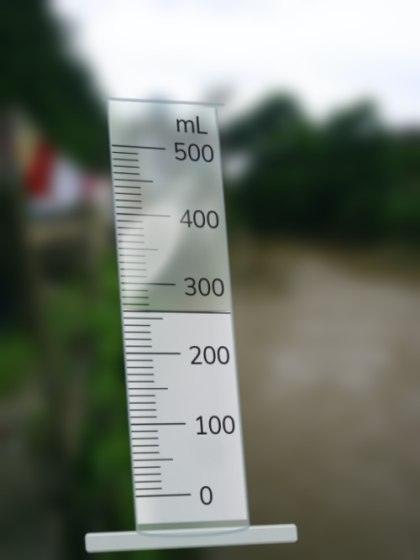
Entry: 260; mL
